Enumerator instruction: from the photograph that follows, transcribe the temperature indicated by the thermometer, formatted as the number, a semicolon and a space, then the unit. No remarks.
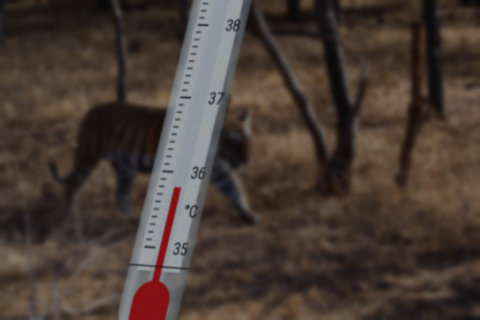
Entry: 35.8; °C
